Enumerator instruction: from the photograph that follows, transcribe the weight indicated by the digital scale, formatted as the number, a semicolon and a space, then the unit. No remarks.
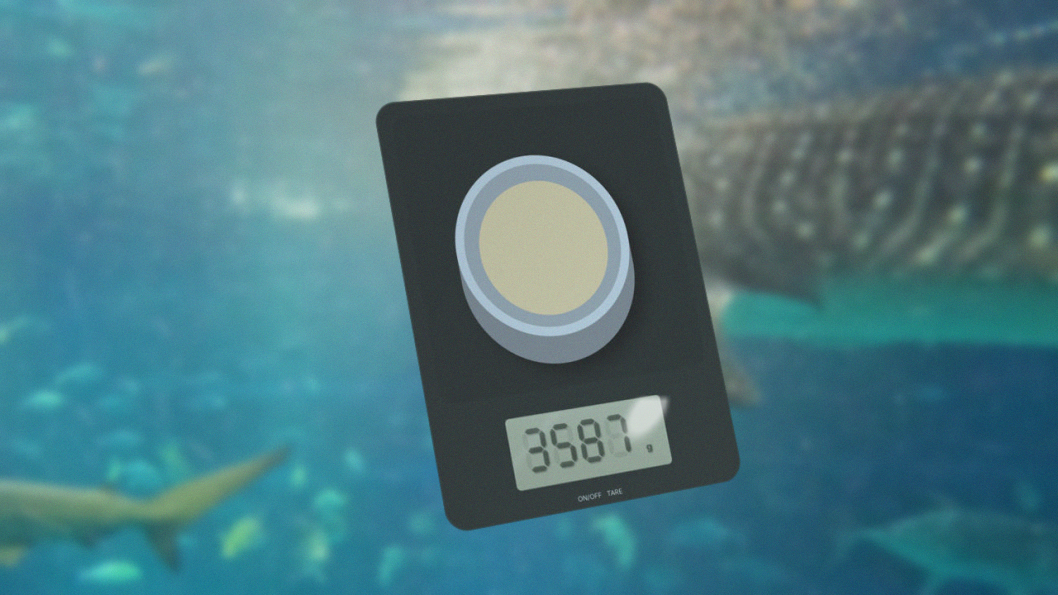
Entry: 3587; g
